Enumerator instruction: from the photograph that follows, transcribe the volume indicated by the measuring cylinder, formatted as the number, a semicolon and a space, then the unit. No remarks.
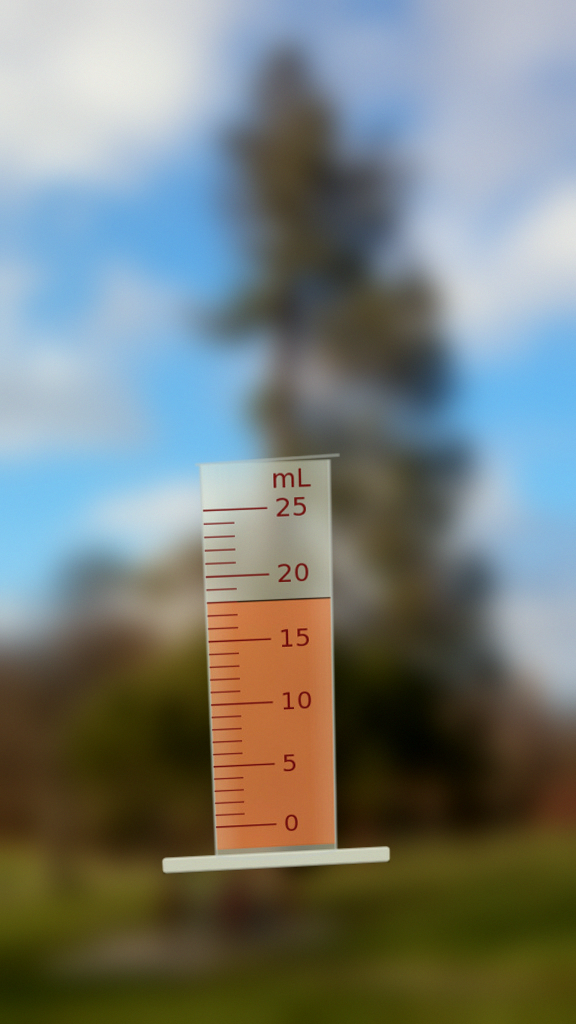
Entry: 18; mL
